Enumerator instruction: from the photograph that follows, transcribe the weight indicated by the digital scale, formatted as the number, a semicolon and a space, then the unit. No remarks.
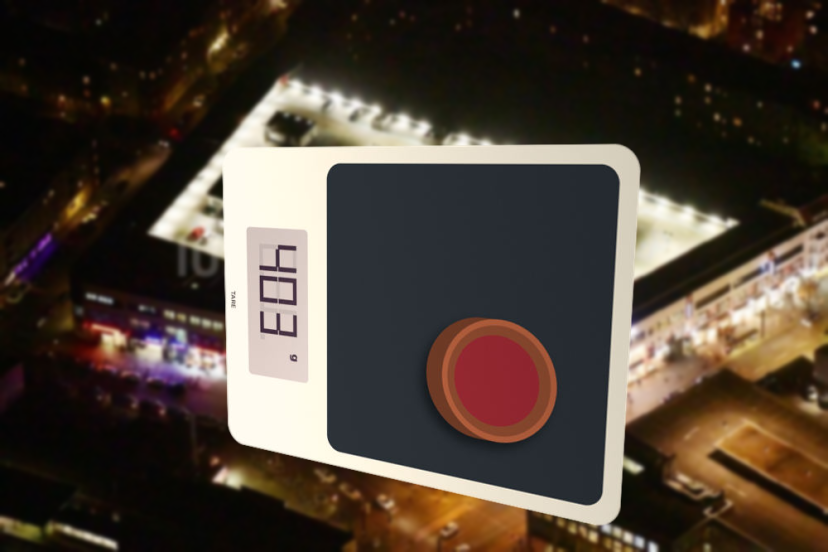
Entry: 403; g
